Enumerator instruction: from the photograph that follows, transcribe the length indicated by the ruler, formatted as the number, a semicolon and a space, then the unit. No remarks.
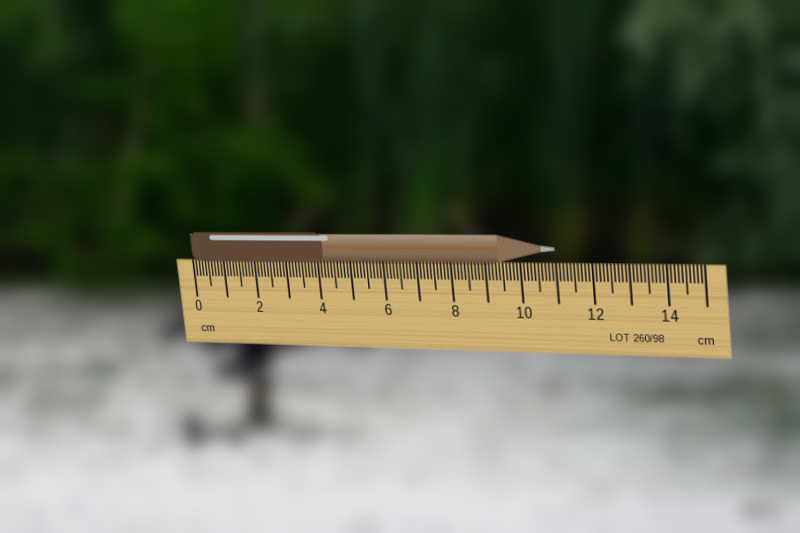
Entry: 11; cm
